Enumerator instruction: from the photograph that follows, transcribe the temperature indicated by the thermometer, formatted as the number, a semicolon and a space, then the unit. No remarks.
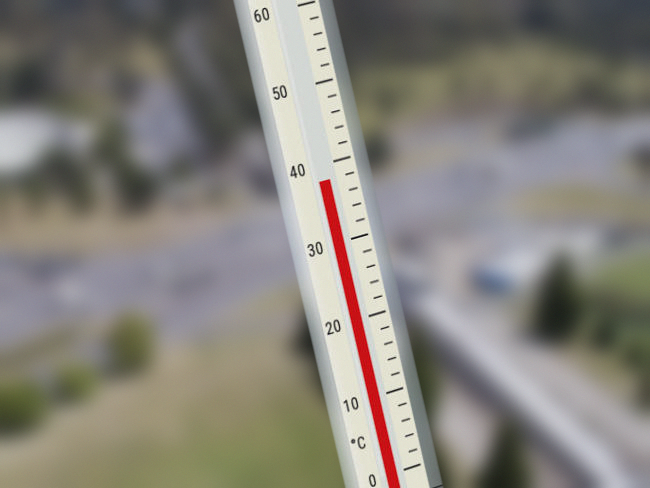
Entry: 38; °C
